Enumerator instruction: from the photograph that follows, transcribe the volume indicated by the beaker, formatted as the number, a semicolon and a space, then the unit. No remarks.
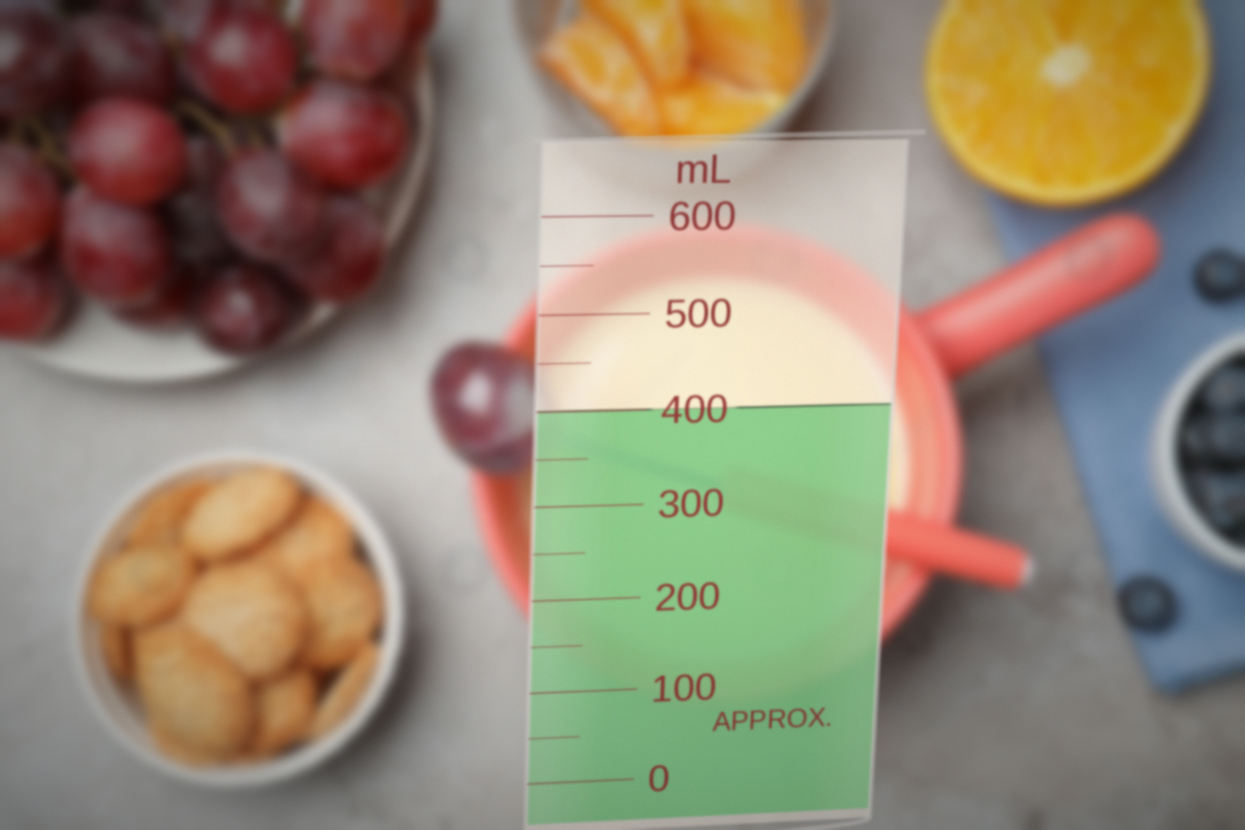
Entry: 400; mL
